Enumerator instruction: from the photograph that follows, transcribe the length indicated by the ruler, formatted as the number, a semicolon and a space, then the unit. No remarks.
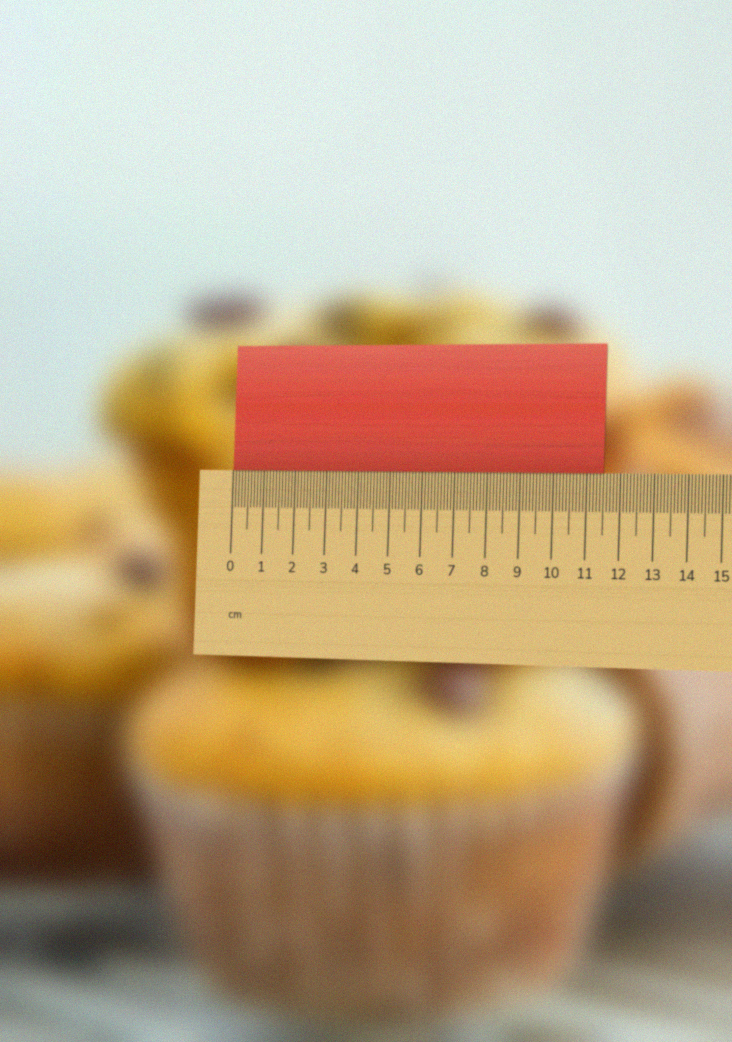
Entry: 11.5; cm
